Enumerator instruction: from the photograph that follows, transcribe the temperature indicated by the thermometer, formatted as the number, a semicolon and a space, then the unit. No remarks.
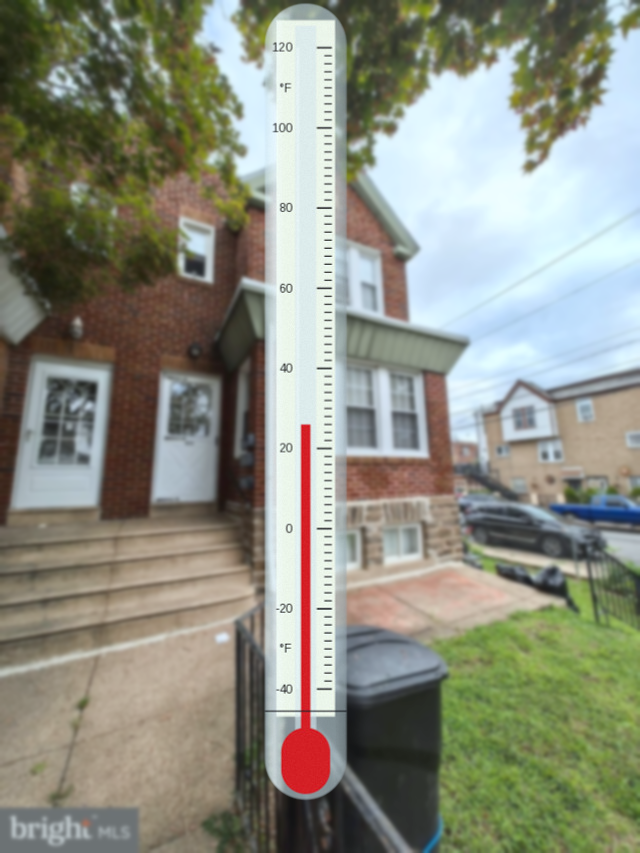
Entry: 26; °F
